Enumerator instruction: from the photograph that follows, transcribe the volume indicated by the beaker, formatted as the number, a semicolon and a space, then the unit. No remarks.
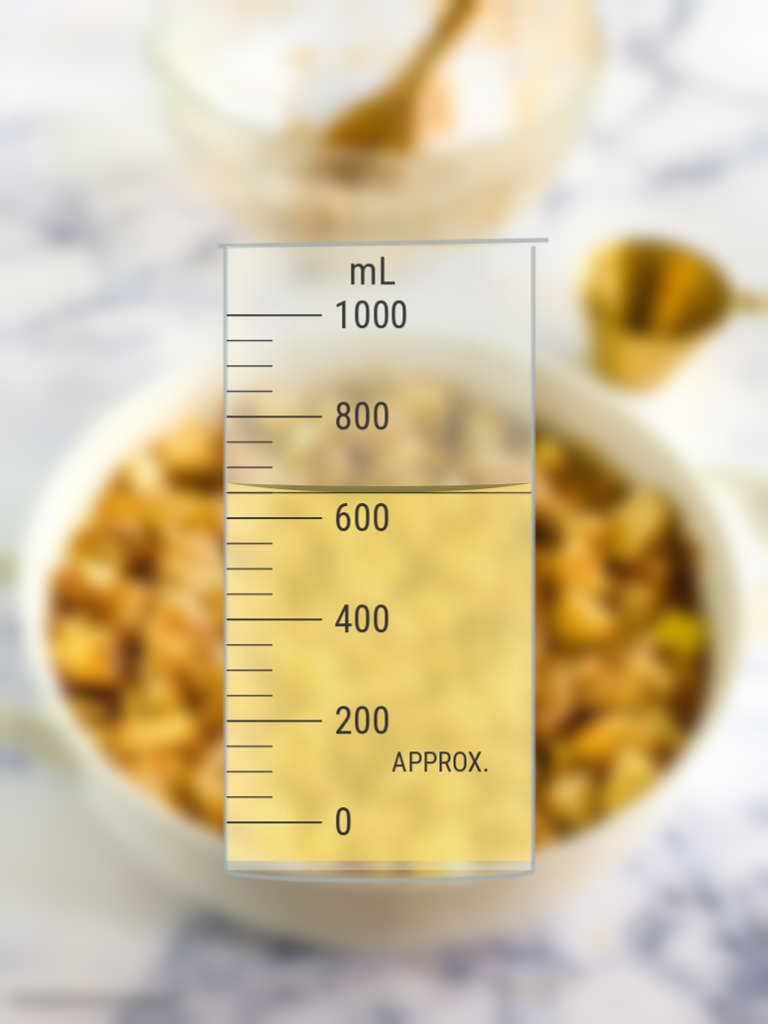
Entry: 650; mL
